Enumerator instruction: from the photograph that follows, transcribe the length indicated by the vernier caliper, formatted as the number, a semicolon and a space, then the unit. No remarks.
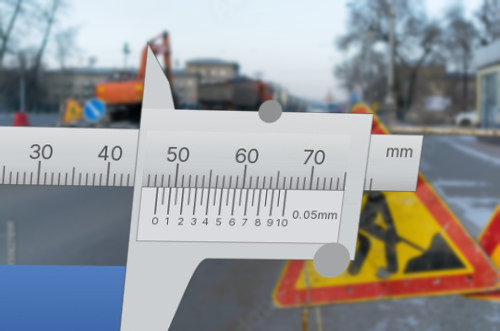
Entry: 47.4; mm
